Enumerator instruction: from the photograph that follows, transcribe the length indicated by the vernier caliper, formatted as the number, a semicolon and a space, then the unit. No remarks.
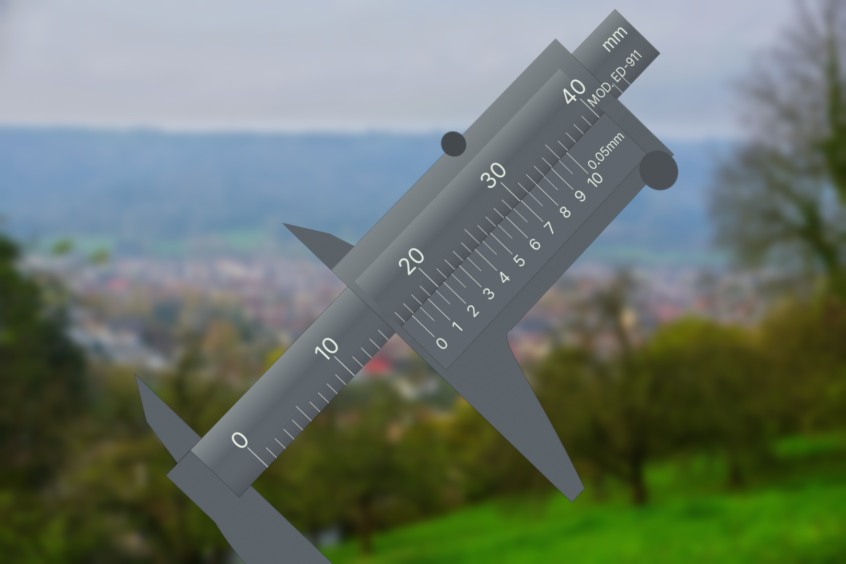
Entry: 16.8; mm
